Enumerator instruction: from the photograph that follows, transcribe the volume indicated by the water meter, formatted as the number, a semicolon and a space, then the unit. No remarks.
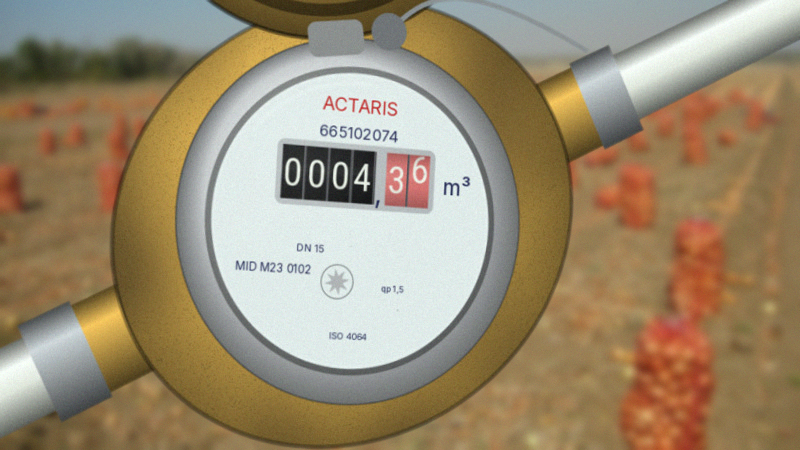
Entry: 4.36; m³
